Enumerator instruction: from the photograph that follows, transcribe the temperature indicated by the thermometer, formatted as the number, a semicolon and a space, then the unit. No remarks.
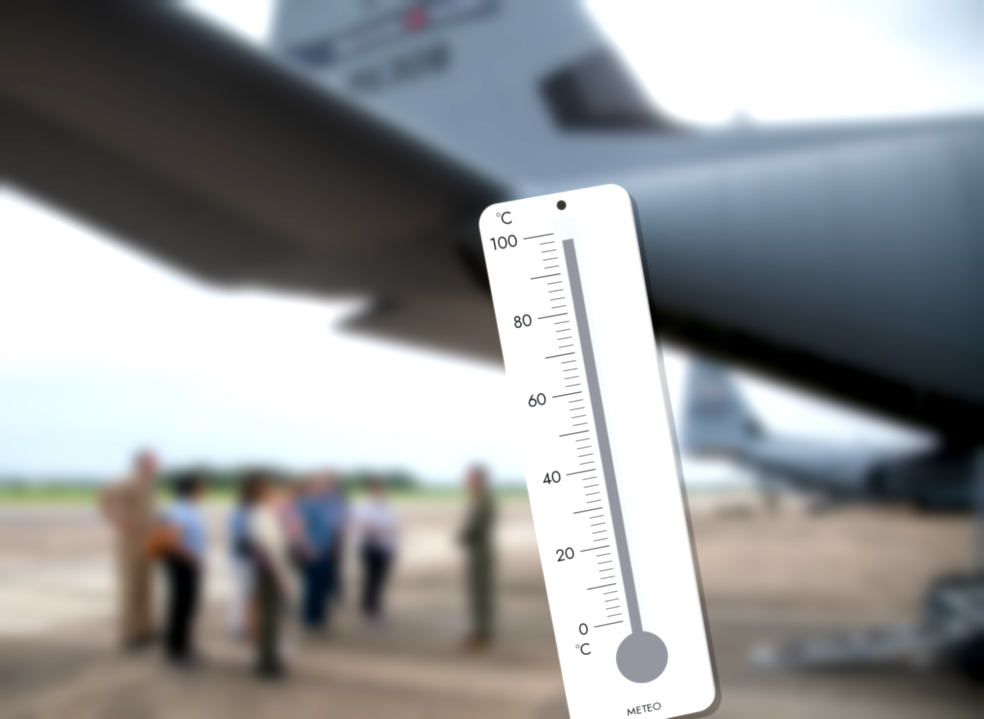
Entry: 98; °C
